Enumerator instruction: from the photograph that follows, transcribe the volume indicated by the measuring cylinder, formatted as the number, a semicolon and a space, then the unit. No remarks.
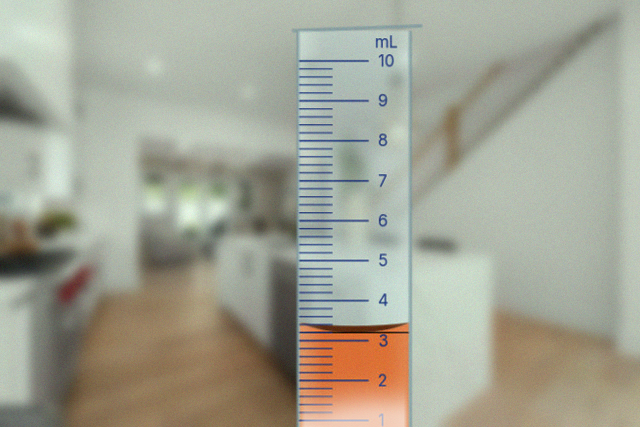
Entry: 3.2; mL
